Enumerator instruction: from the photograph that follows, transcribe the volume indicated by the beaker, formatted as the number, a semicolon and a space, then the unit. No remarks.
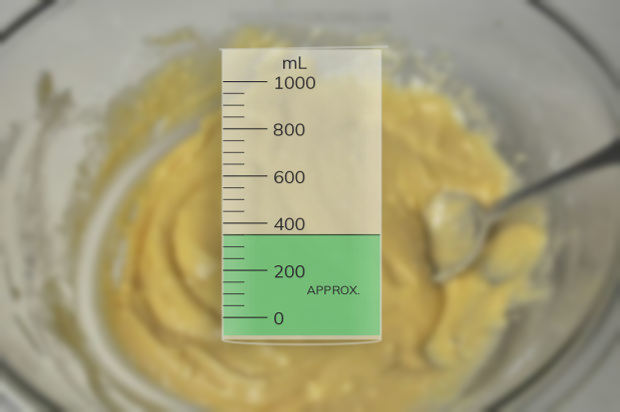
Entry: 350; mL
